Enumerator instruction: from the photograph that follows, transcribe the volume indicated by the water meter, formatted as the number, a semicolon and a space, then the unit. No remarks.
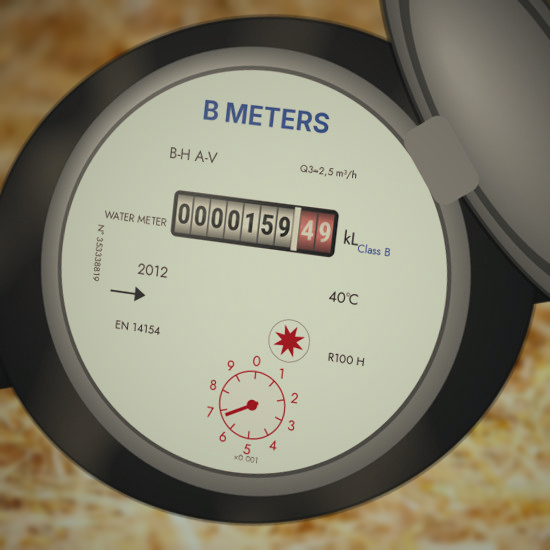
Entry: 159.496; kL
